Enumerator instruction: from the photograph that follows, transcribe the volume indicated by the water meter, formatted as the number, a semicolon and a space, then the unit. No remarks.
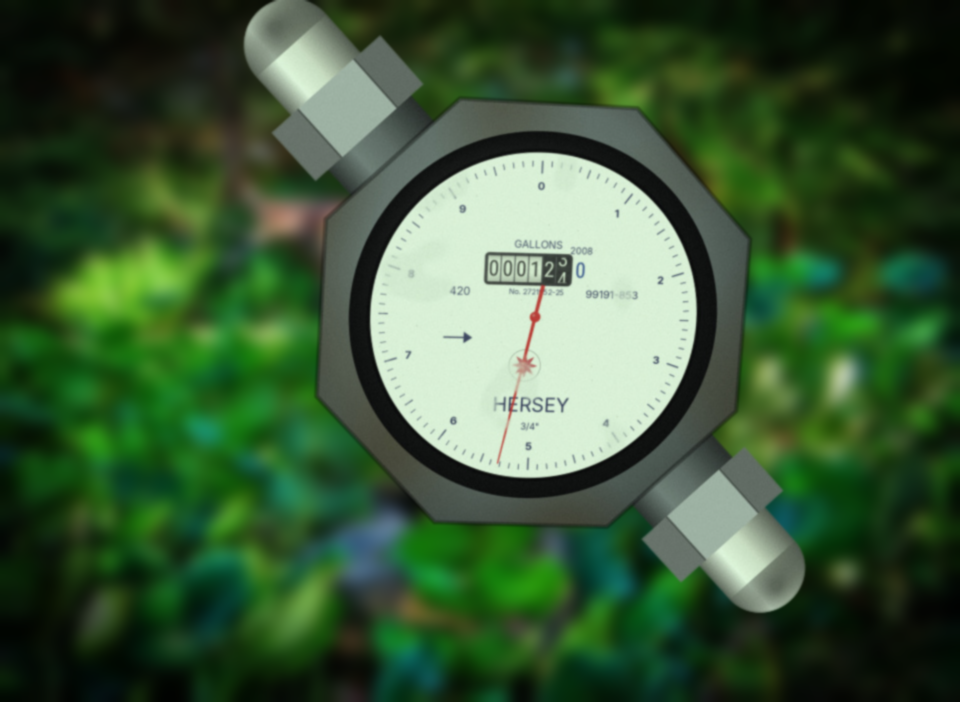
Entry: 1235.3; gal
